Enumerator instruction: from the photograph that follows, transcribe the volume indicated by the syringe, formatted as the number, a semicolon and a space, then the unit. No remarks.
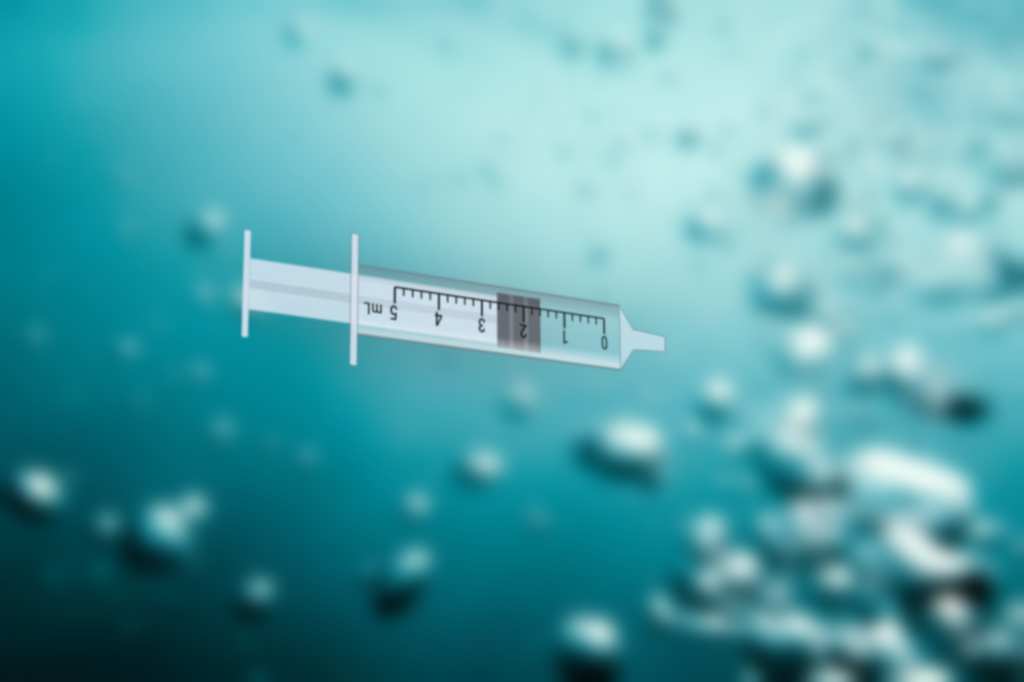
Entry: 1.6; mL
